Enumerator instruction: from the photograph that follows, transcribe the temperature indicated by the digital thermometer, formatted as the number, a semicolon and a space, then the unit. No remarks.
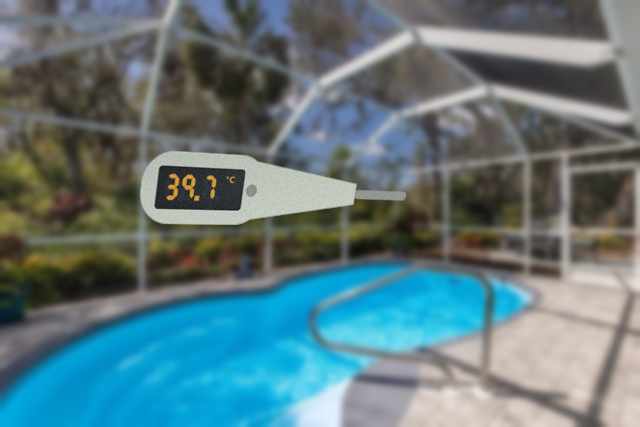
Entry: 39.7; °C
